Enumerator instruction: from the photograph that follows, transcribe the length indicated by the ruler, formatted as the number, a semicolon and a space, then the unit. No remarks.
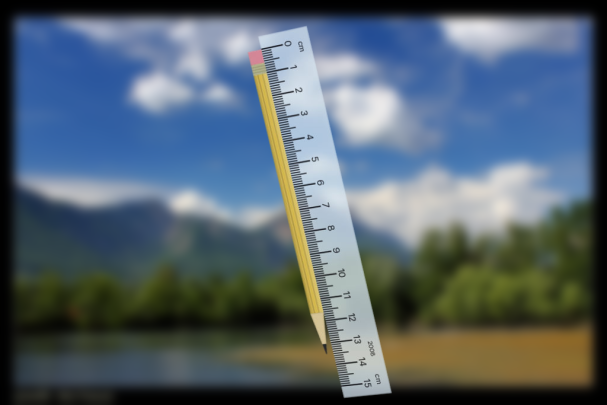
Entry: 13.5; cm
